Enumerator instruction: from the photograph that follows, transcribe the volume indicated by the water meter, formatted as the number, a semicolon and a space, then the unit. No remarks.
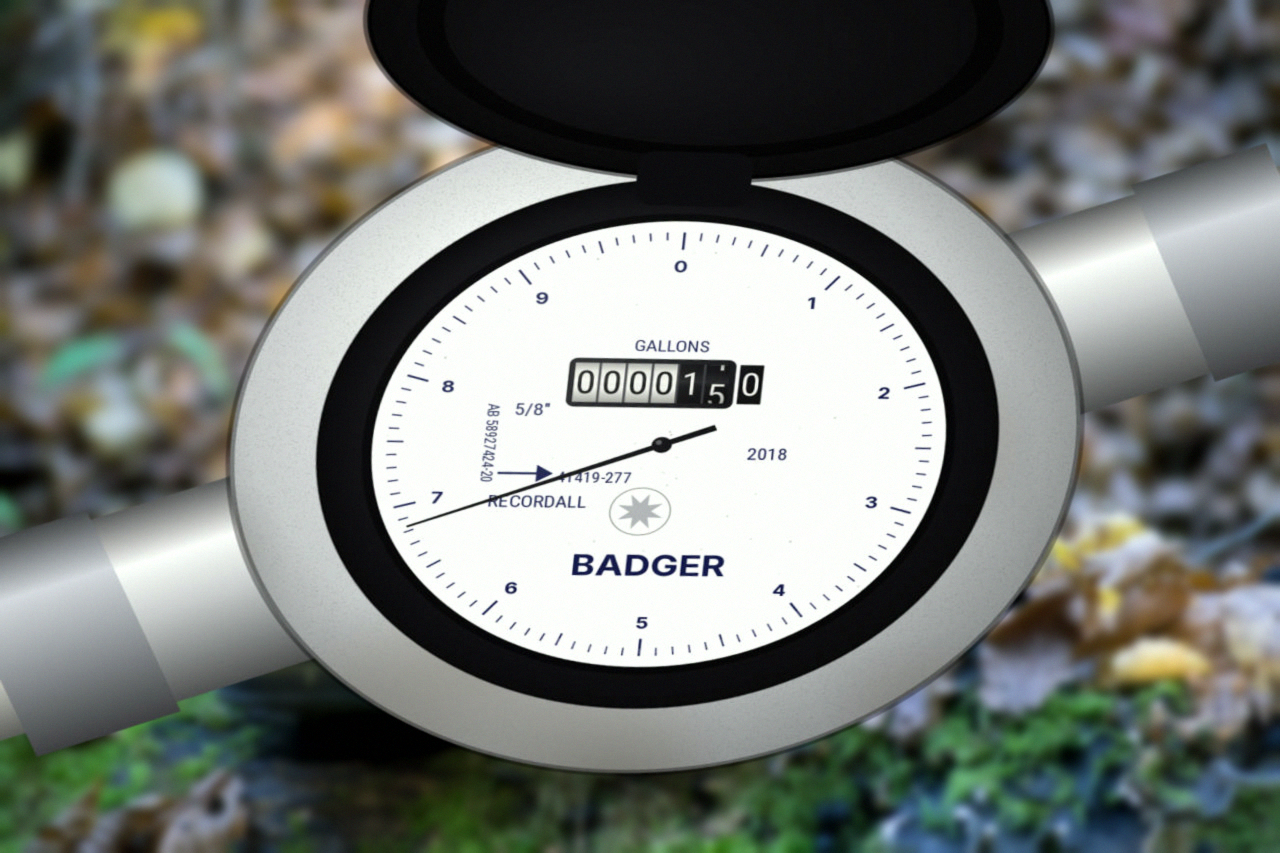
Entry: 146.8; gal
